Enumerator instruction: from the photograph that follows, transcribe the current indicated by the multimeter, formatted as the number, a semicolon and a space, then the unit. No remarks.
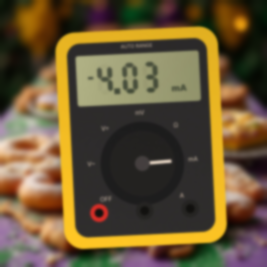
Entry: -4.03; mA
